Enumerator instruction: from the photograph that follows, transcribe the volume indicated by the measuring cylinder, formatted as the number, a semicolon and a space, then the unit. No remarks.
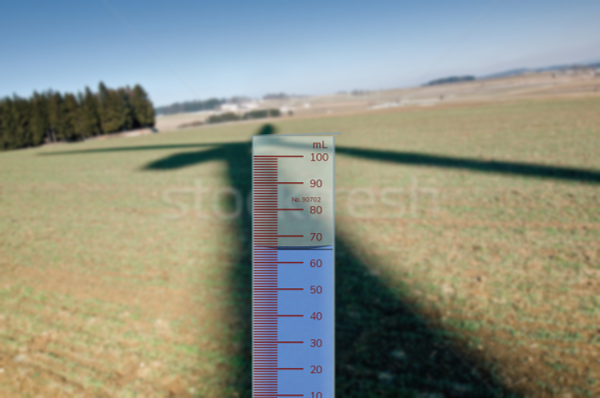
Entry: 65; mL
